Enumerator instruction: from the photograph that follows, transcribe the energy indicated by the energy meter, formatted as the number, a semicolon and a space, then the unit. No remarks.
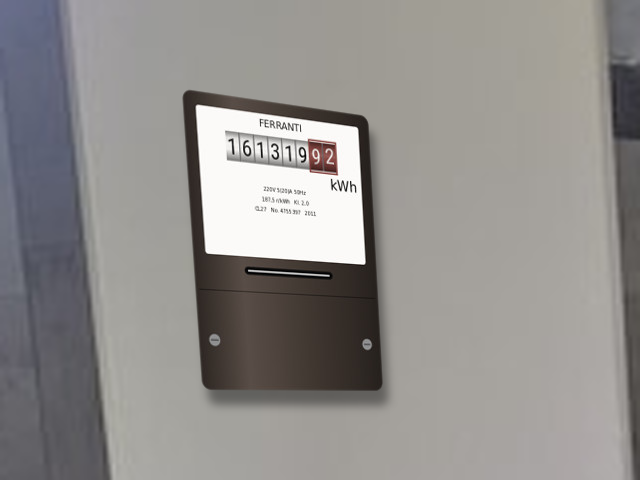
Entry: 161319.92; kWh
